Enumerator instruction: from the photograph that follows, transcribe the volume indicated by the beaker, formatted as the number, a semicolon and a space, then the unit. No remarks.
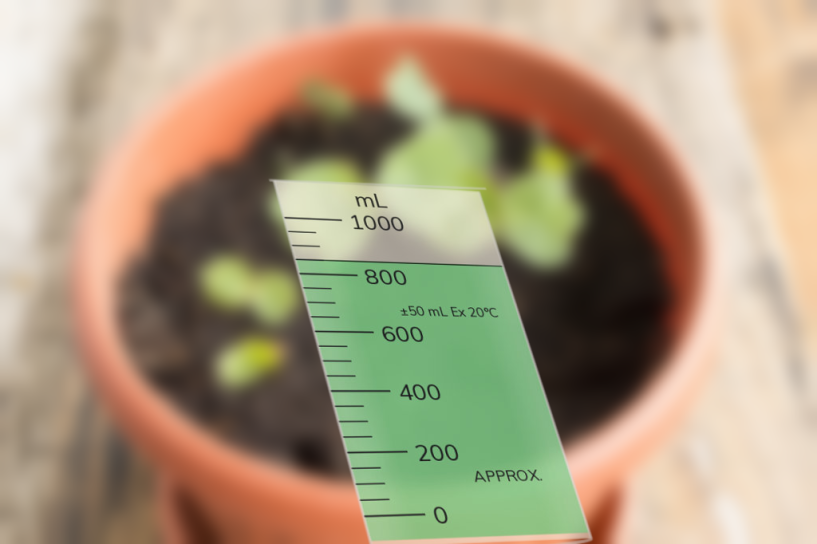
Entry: 850; mL
